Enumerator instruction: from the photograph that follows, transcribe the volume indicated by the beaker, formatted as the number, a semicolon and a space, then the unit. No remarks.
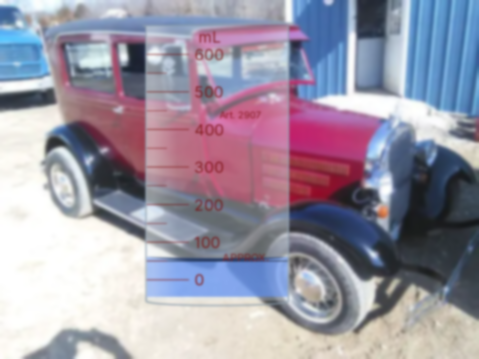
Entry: 50; mL
